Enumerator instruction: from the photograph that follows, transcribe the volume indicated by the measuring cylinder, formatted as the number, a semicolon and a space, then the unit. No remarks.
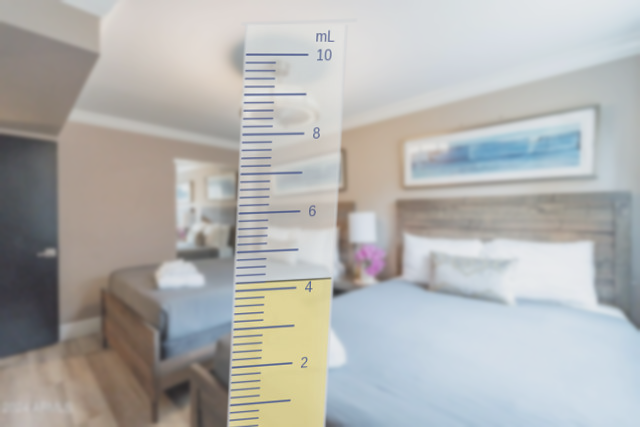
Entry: 4.2; mL
